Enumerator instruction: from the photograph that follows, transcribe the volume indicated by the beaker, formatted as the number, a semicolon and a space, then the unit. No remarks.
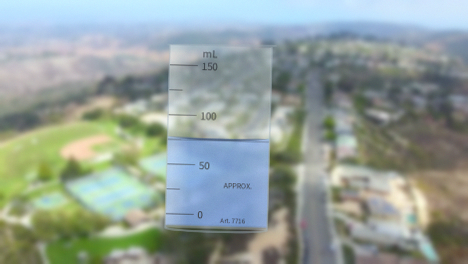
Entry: 75; mL
